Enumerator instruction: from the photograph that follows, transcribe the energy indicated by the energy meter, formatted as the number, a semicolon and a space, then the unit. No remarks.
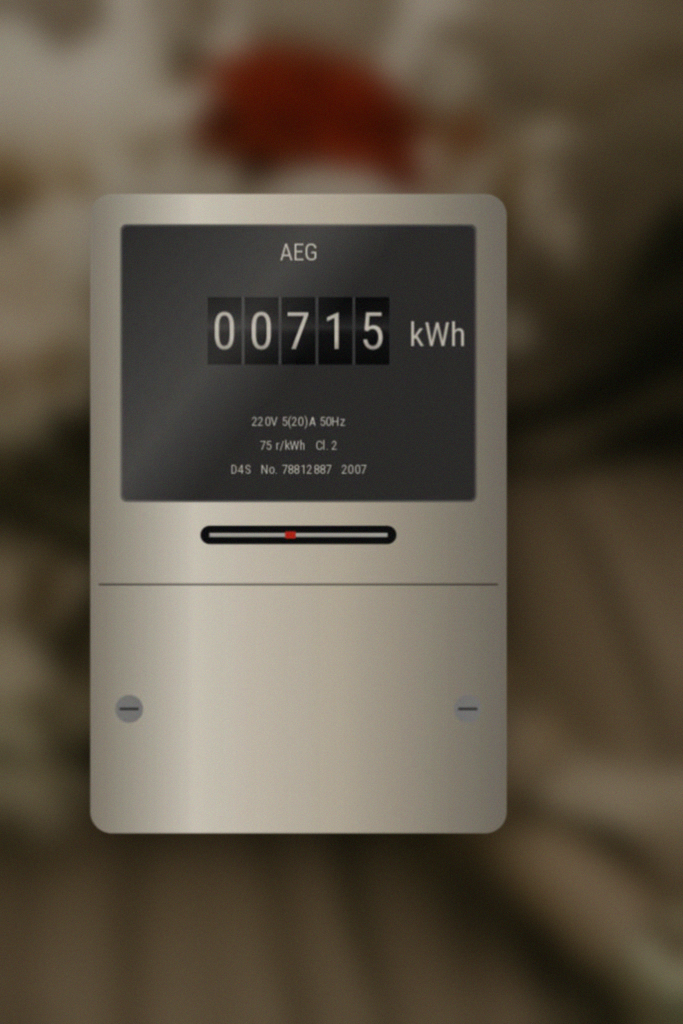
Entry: 715; kWh
